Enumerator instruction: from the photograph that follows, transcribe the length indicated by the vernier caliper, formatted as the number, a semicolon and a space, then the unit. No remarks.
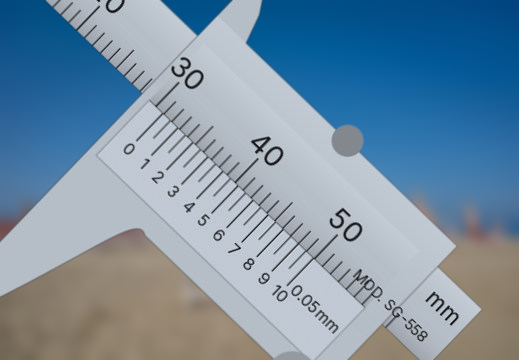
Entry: 30.9; mm
